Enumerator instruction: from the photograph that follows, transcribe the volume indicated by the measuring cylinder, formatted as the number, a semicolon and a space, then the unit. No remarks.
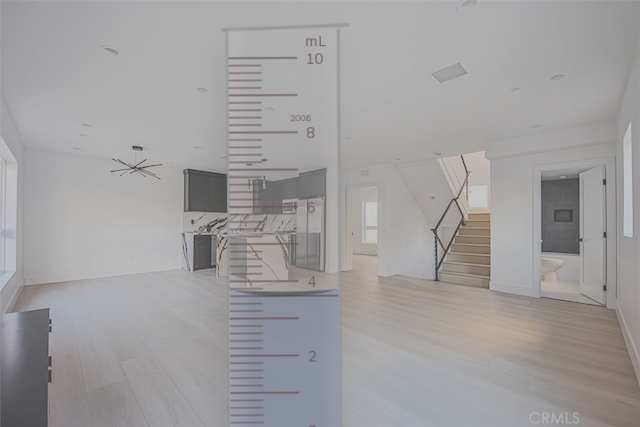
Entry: 3.6; mL
